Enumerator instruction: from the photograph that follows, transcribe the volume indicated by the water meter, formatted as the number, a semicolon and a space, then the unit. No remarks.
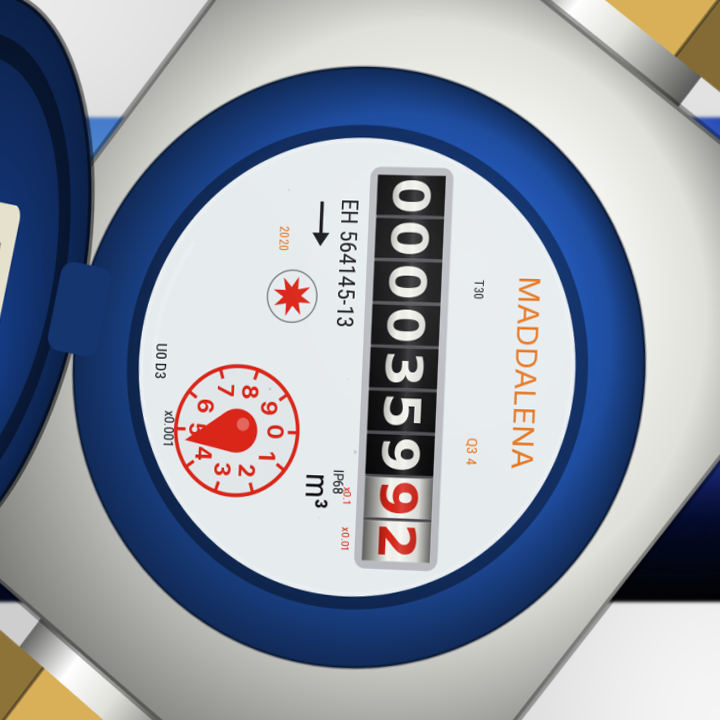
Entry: 359.924; m³
